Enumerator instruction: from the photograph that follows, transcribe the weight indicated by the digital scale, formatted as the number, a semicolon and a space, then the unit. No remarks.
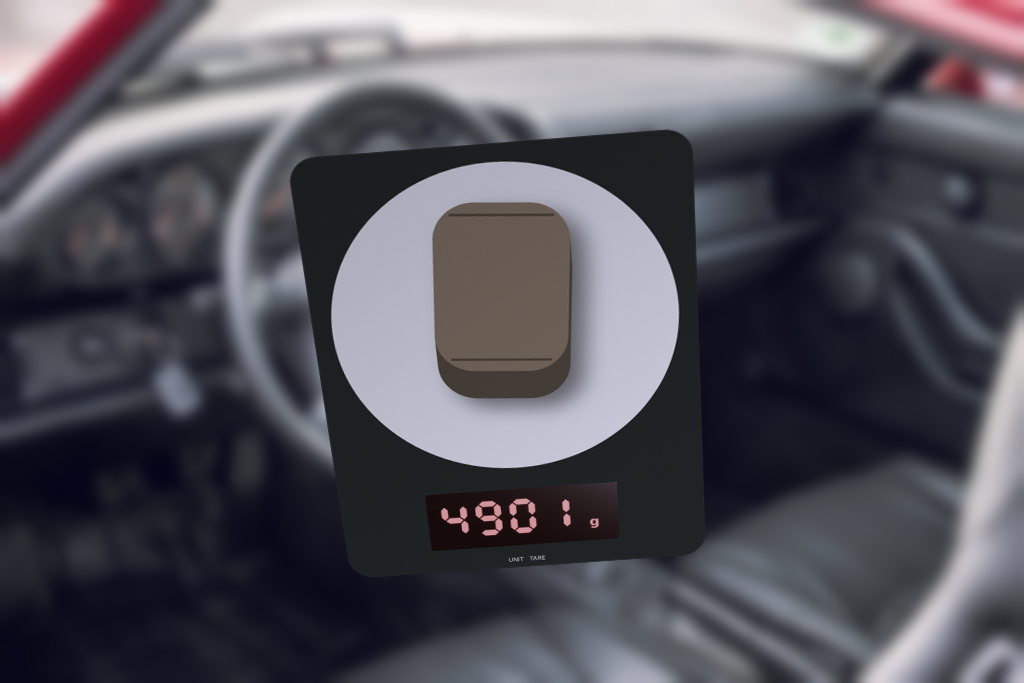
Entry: 4901; g
